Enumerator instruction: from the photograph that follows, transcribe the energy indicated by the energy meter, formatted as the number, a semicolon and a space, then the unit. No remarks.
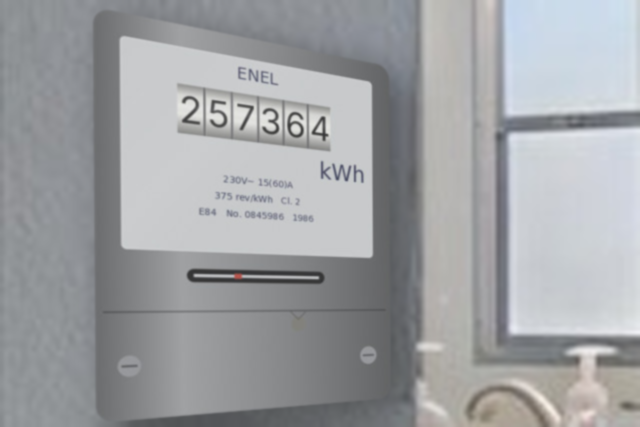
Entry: 257364; kWh
